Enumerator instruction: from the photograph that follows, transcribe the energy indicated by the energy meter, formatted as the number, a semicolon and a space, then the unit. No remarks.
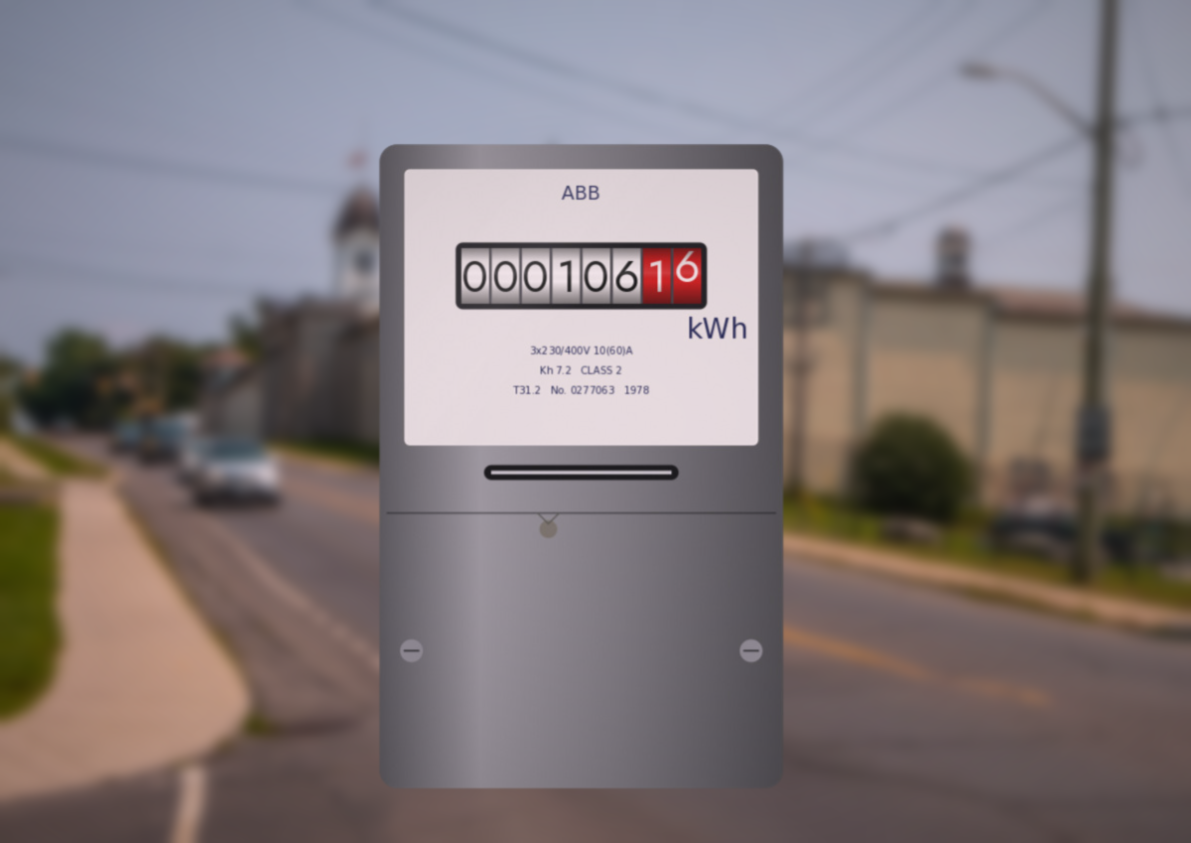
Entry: 106.16; kWh
